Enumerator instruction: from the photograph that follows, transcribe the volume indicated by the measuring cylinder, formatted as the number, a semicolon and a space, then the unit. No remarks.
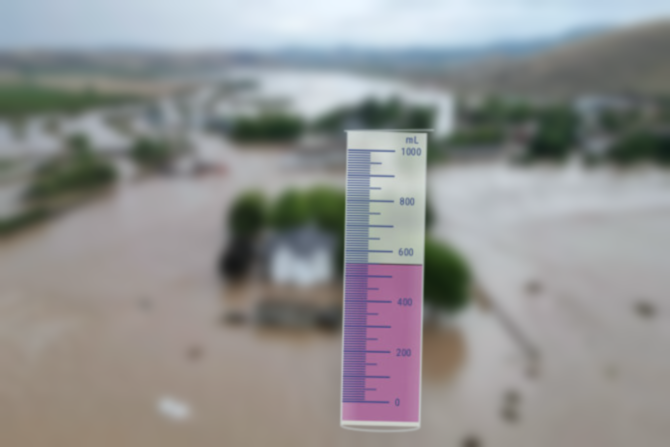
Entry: 550; mL
